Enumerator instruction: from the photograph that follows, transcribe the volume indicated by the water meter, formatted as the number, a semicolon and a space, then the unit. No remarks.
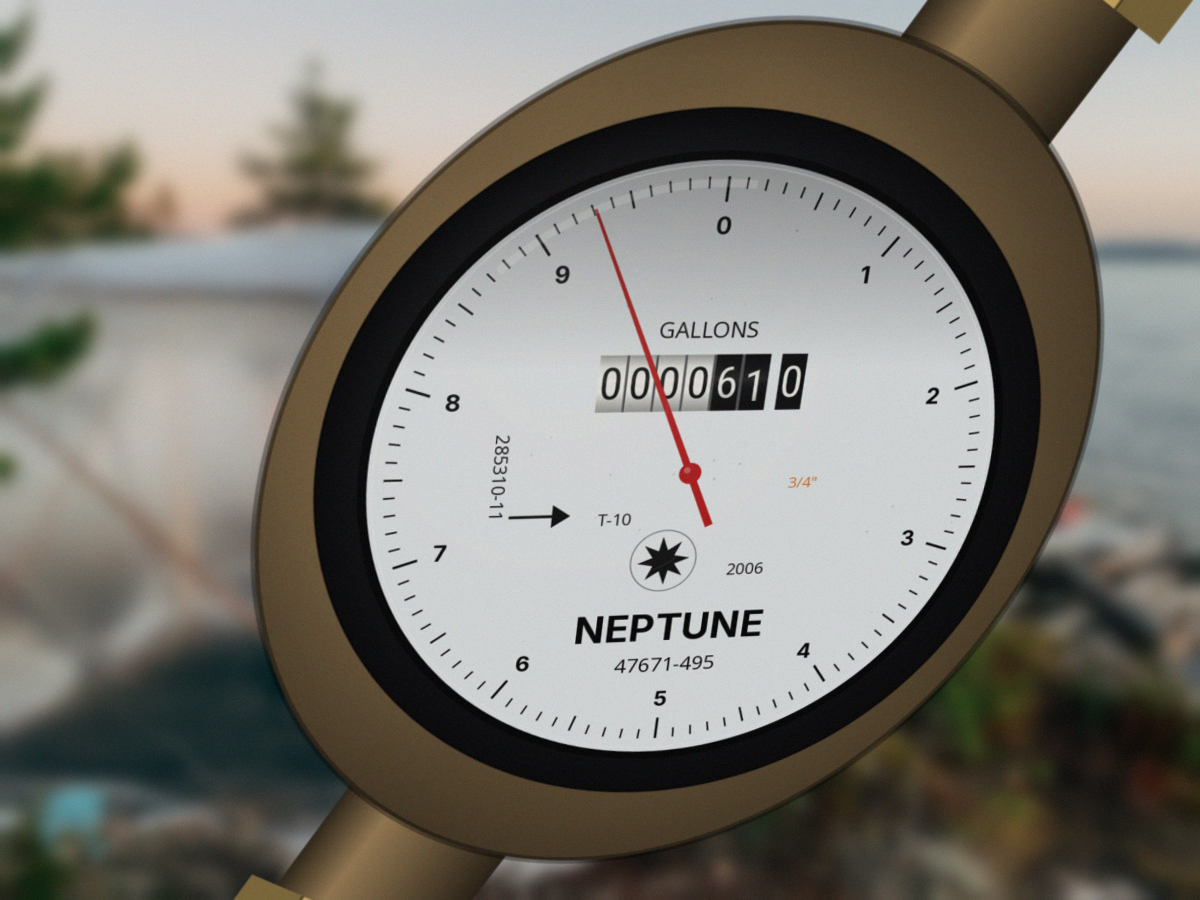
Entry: 609.3; gal
